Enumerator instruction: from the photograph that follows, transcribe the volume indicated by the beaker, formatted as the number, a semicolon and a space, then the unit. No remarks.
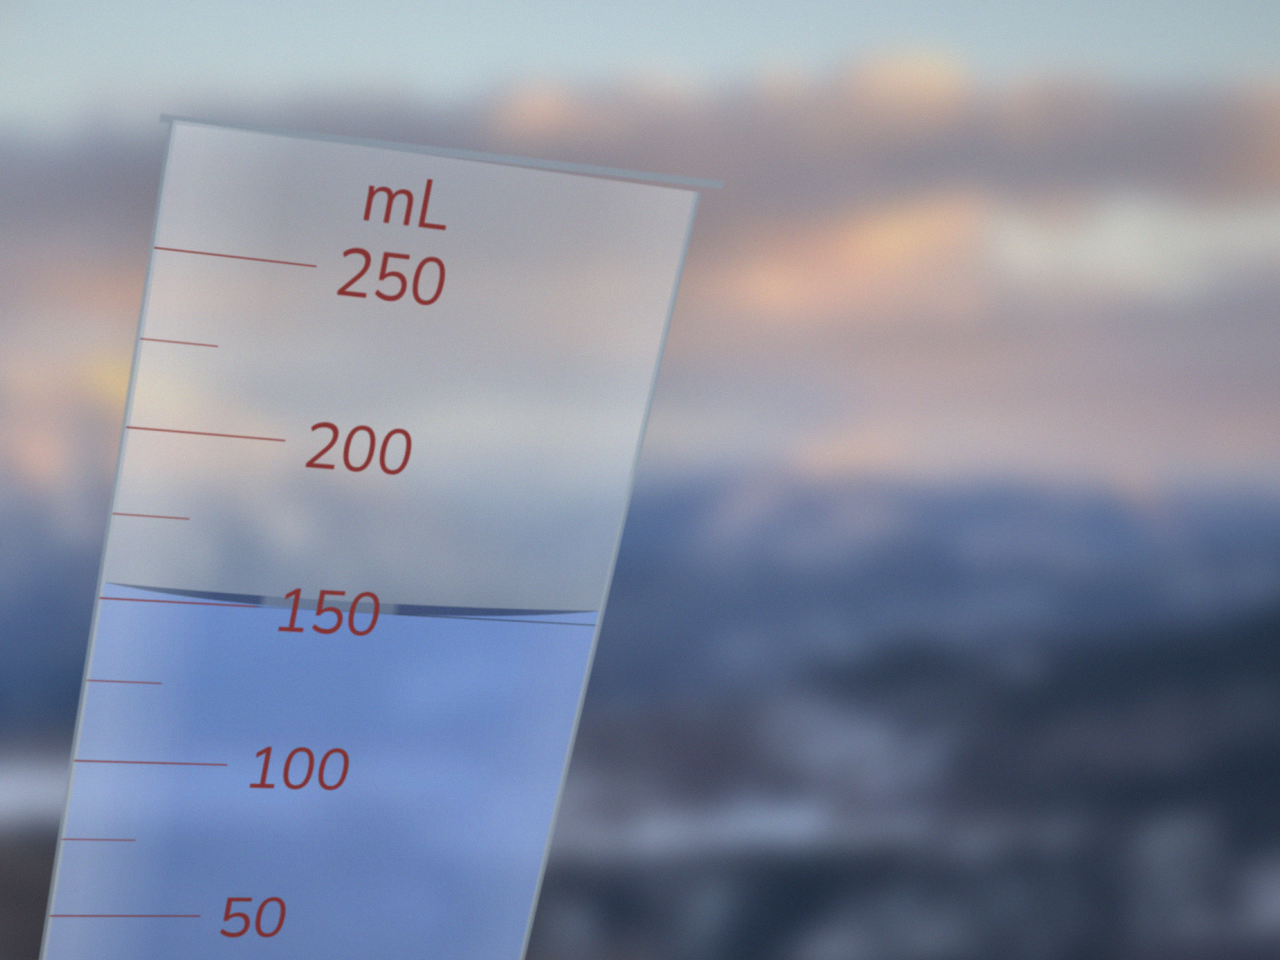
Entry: 150; mL
